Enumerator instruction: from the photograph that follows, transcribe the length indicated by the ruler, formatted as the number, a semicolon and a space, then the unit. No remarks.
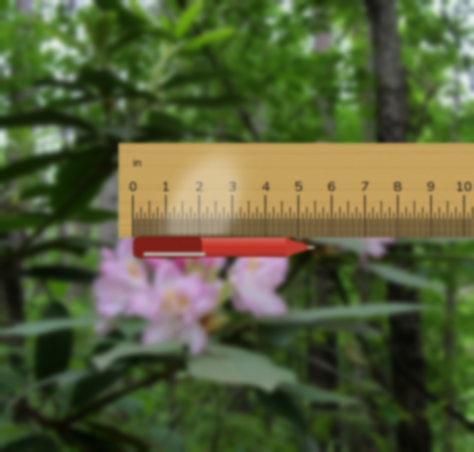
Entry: 5.5; in
